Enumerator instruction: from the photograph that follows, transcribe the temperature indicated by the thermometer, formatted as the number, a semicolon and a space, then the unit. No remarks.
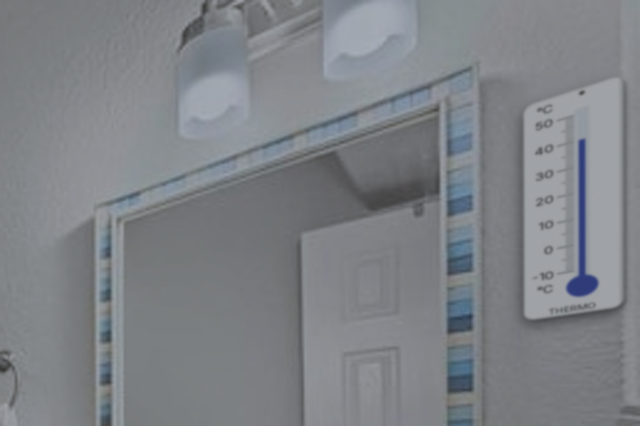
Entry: 40; °C
